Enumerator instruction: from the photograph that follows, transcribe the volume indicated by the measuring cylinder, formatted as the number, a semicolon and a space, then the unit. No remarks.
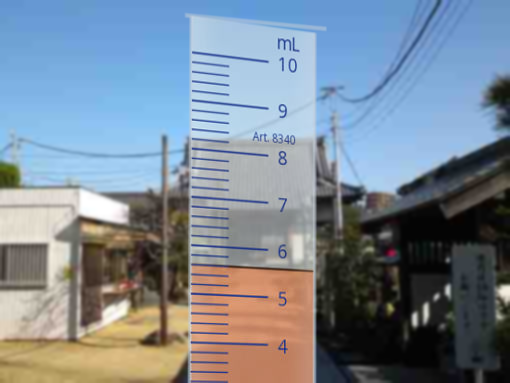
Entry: 5.6; mL
